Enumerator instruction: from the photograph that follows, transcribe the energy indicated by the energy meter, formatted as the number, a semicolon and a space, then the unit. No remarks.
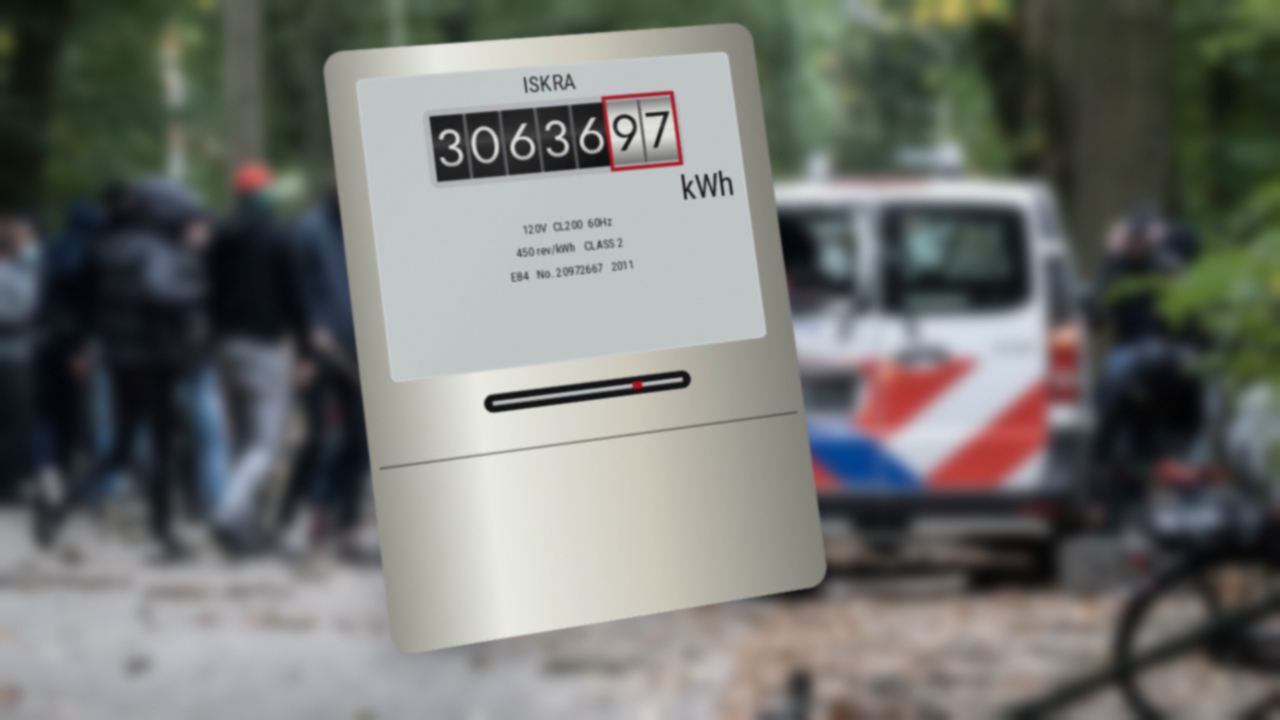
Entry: 30636.97; kWh
